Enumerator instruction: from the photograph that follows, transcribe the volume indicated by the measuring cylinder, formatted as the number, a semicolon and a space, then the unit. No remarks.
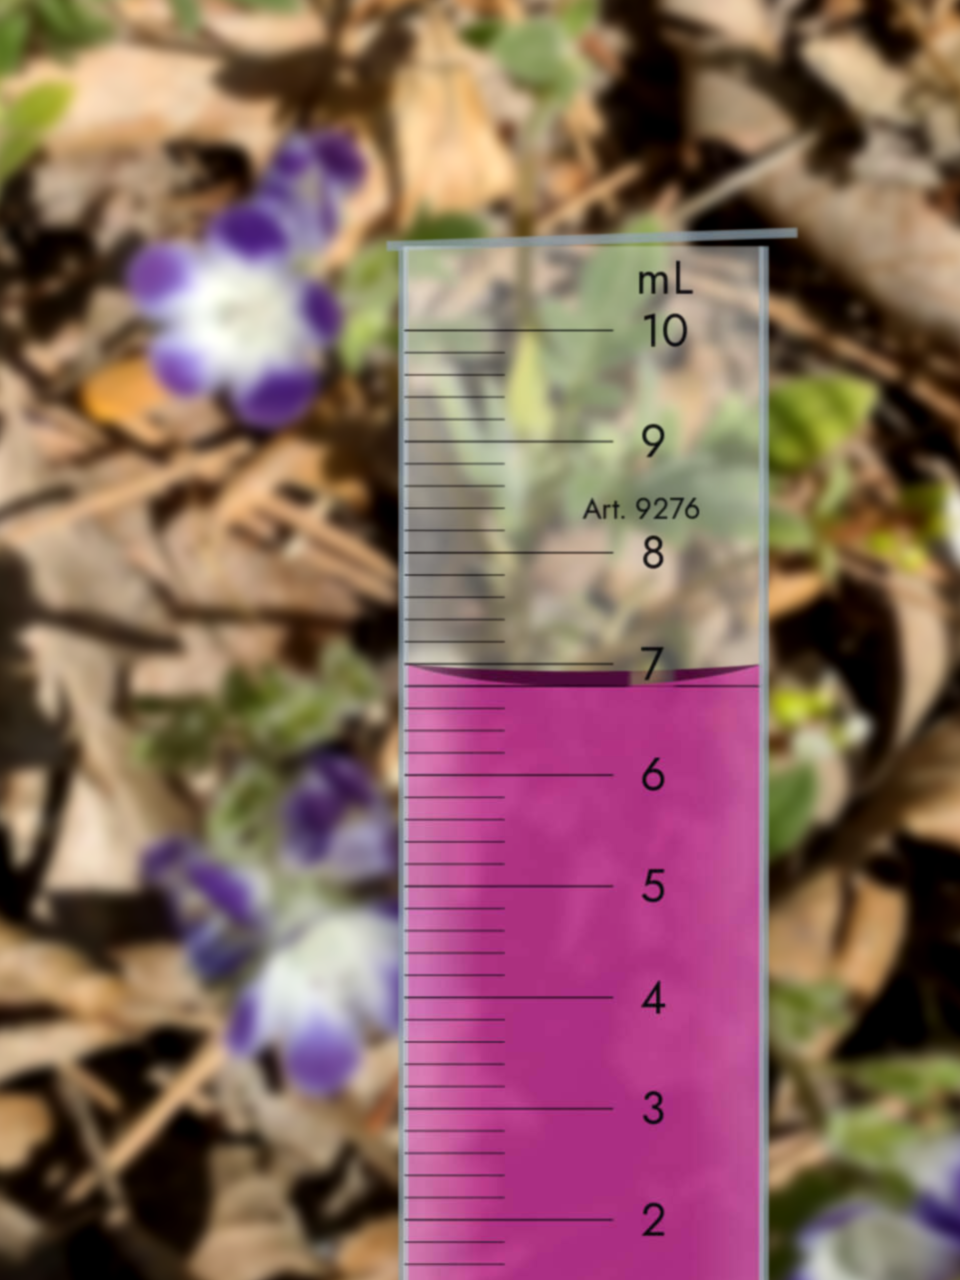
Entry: 6.8; mL
